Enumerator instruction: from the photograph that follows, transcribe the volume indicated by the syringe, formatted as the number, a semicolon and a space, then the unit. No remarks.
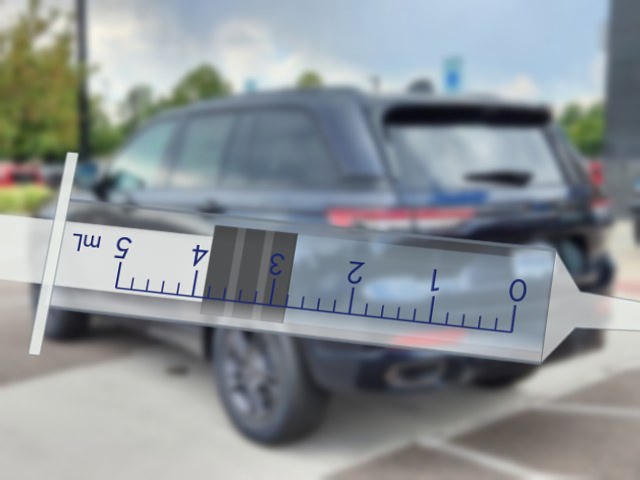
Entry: 2.8; mL
